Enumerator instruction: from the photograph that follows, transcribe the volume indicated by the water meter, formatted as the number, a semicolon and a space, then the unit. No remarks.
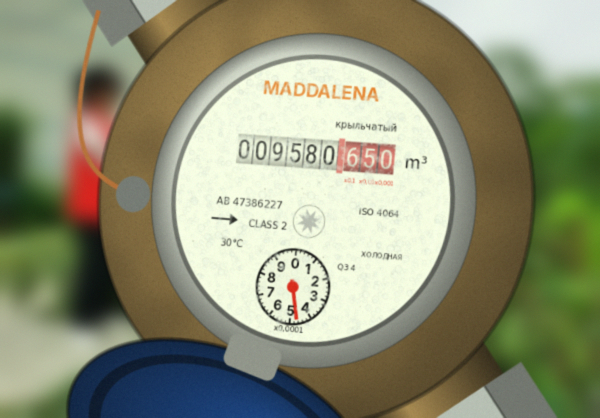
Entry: 9580.6504; m³
